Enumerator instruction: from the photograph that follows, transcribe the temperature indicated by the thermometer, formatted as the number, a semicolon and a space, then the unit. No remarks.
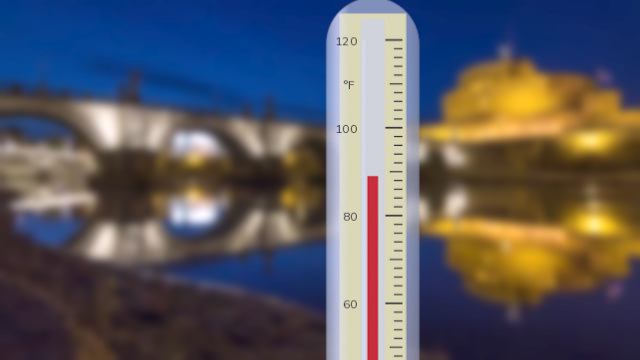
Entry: 89; °F
